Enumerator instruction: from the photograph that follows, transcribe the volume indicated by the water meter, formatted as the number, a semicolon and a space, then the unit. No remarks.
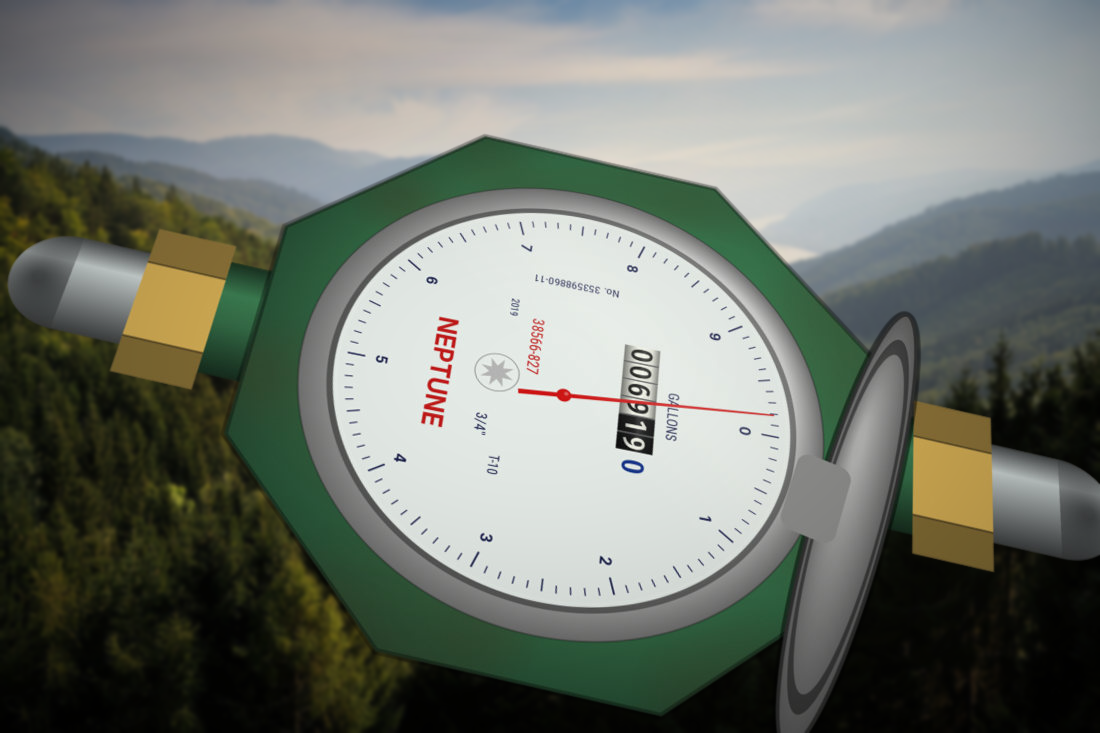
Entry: 69189.8; gal
